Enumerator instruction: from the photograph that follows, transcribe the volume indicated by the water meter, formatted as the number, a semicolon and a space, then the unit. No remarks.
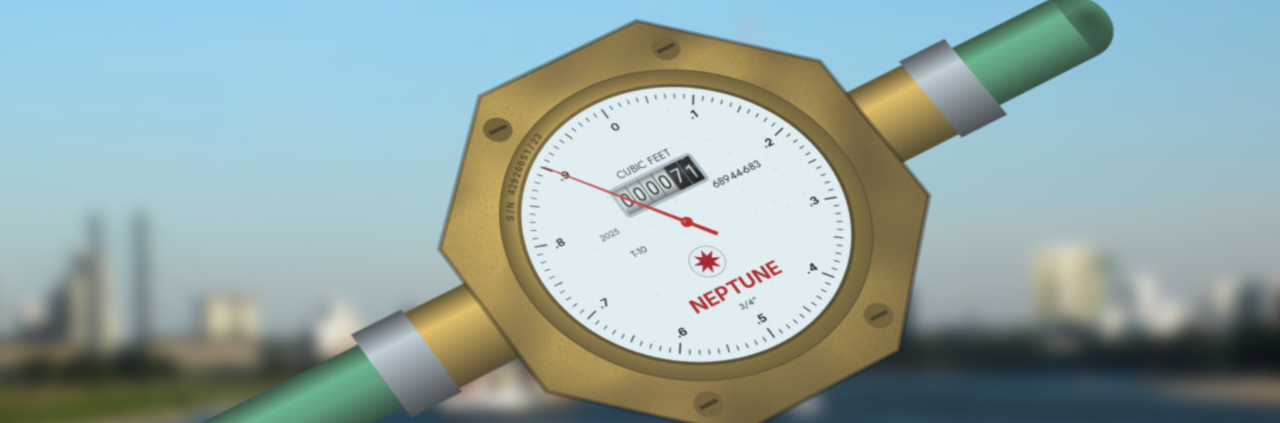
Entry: 70.90; ft³
